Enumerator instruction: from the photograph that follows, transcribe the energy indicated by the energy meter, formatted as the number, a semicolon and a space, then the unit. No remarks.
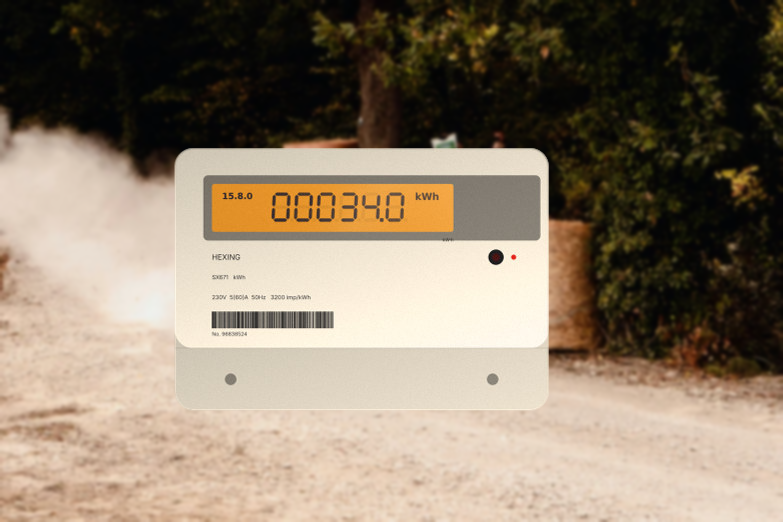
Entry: 34.0; kWh
